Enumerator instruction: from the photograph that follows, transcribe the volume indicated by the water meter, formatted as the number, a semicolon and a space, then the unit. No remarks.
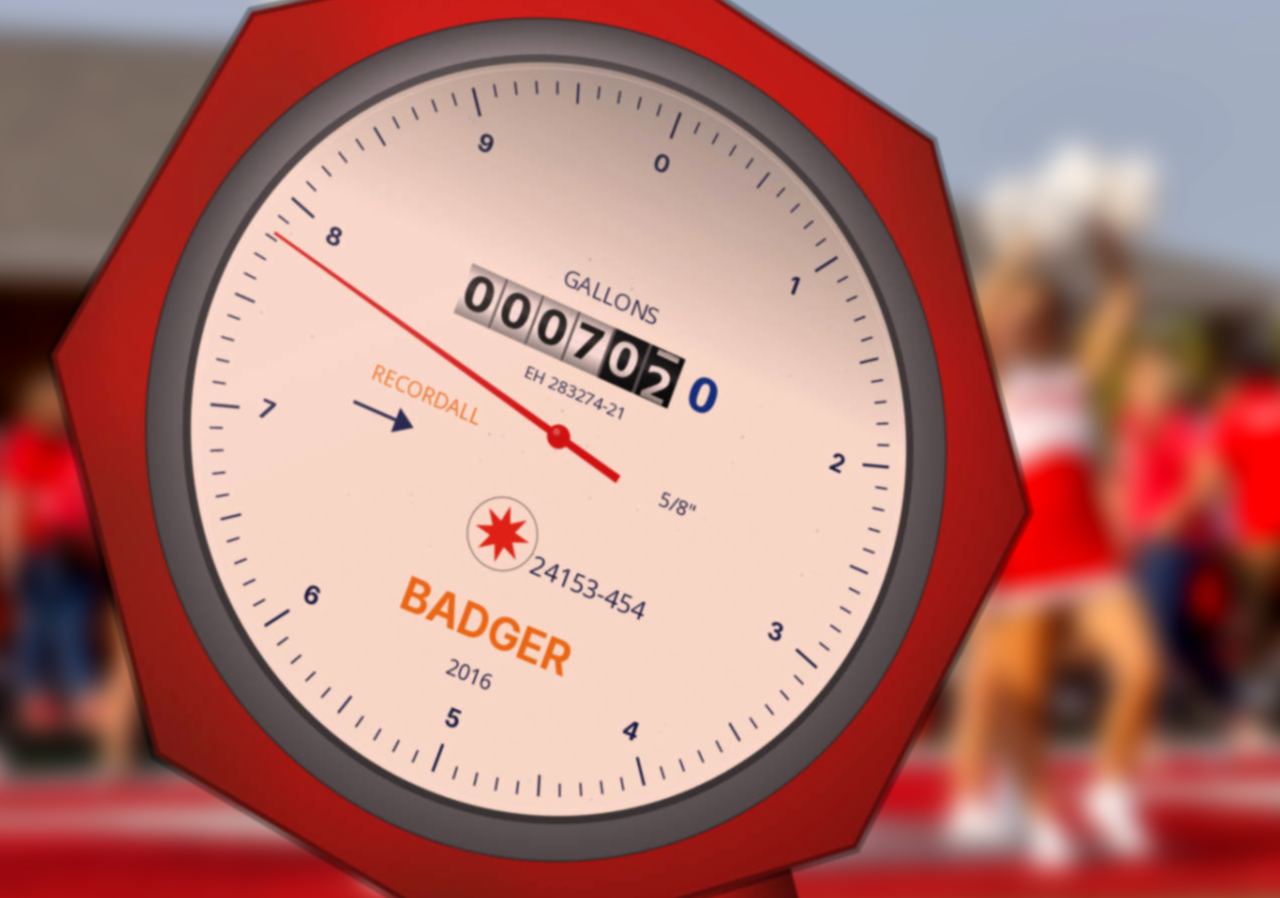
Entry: 7017.8; gal
